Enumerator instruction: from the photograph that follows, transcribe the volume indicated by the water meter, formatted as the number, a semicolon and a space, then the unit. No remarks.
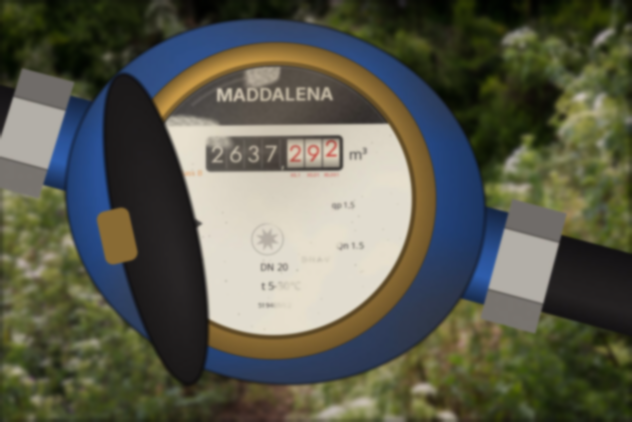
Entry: 2637.292; m³
